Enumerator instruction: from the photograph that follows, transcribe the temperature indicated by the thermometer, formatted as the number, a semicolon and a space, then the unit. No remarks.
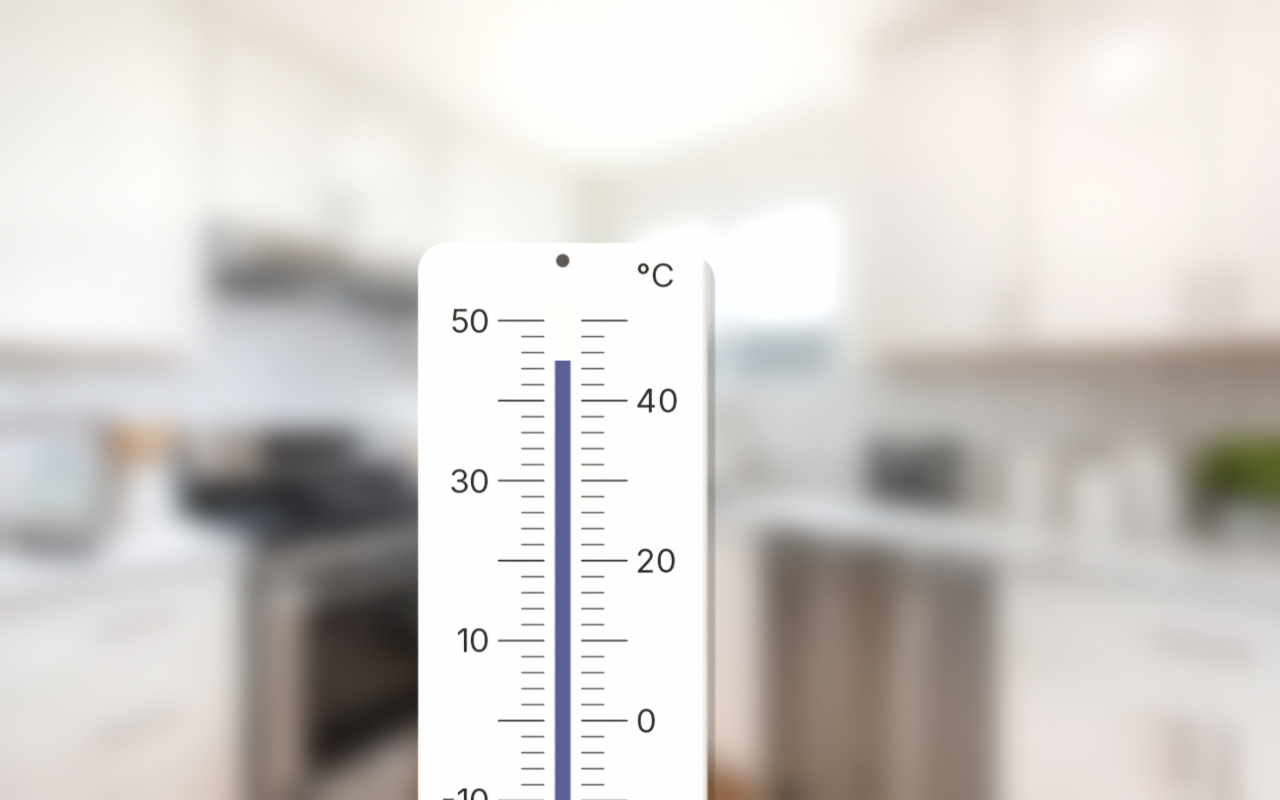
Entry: 45; °C
